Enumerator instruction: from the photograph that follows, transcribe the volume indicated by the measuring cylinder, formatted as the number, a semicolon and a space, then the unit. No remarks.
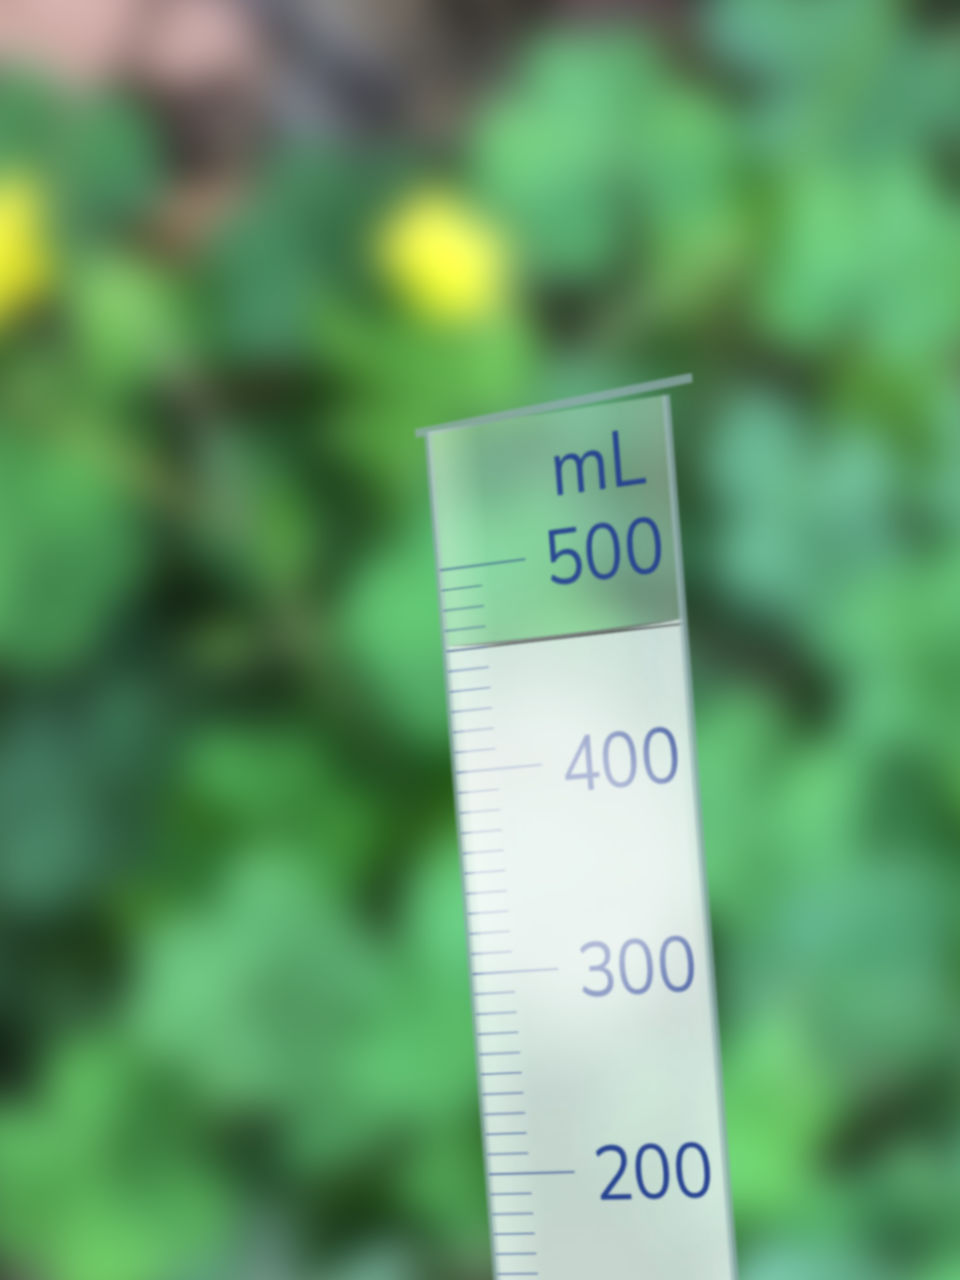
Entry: 460; mL
